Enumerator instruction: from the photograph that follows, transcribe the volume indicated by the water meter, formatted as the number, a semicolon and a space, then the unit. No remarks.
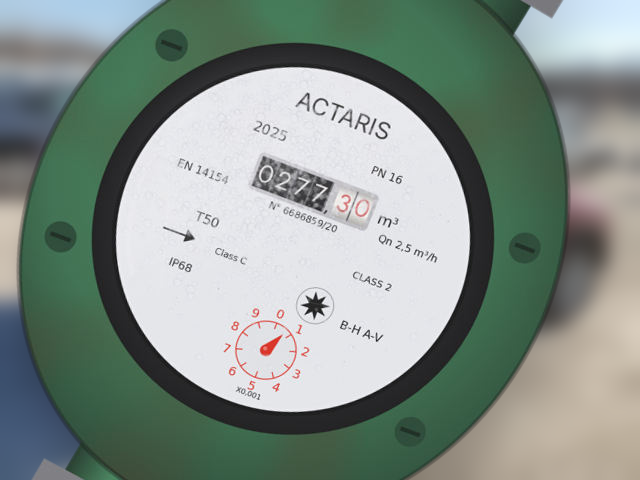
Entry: 277.300; m³
